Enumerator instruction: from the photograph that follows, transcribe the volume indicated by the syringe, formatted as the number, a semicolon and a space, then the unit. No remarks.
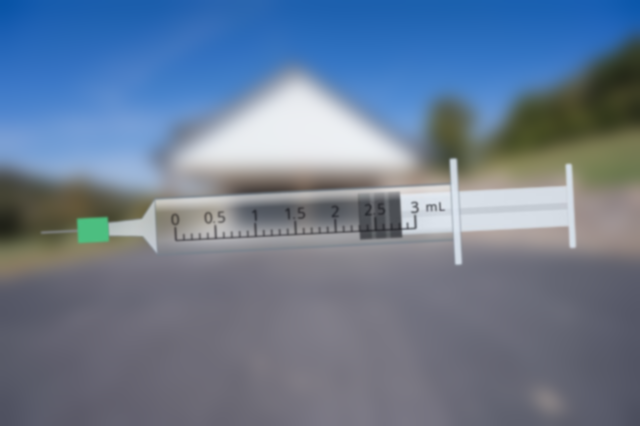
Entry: 2.3; mL
